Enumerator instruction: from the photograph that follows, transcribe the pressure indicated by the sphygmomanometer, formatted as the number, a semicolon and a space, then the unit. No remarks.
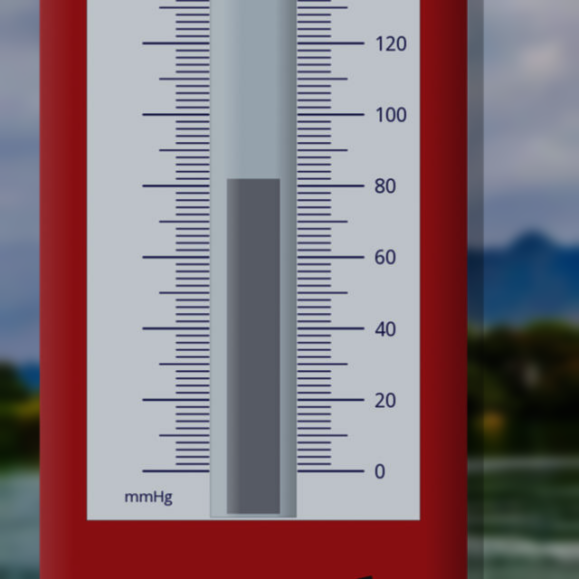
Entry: 82; mmHg
